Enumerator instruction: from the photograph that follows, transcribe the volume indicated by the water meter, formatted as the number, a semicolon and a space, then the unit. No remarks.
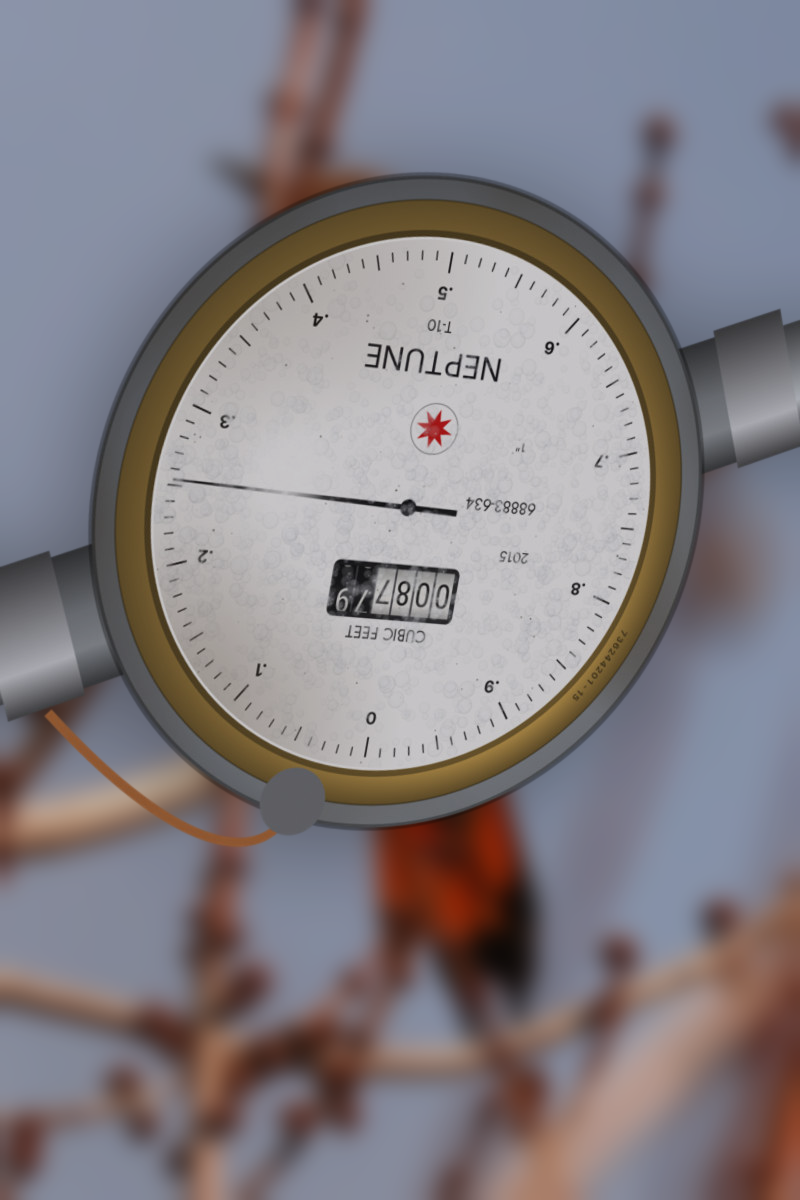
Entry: 8779.25; ft³
